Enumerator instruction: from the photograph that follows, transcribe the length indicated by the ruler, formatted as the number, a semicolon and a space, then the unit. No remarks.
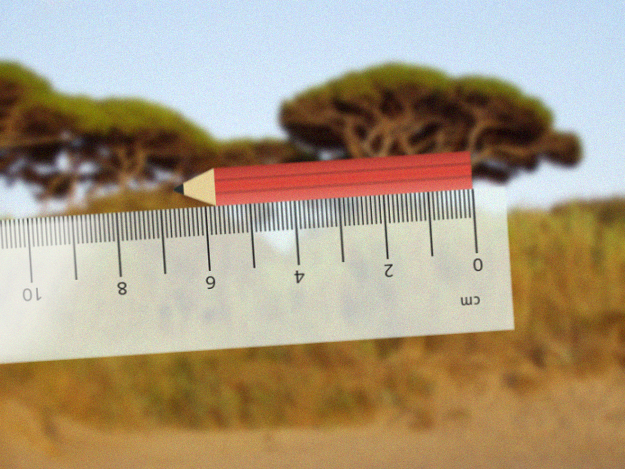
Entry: 6.7; cm
